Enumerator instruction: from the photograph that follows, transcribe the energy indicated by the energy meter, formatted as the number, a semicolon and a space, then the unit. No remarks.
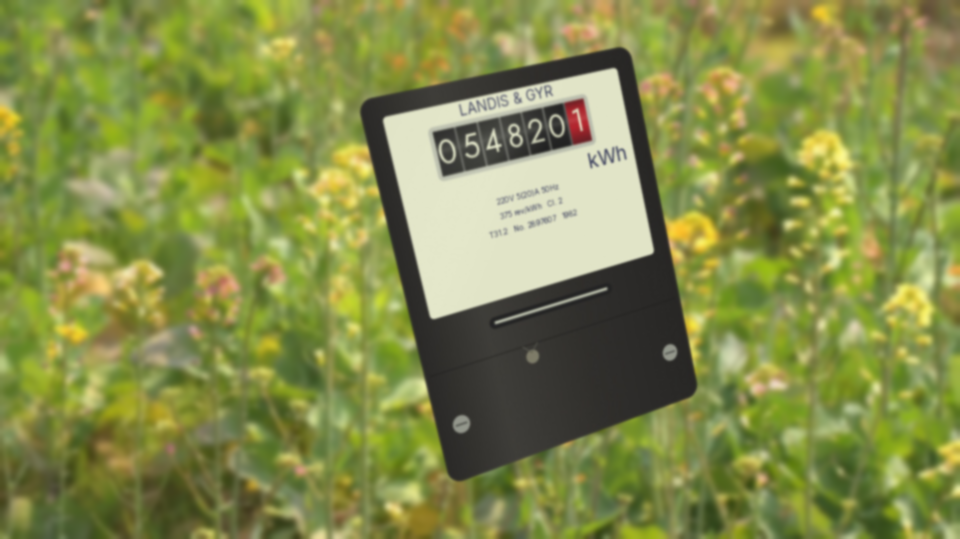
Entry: 54820.1; kWh
